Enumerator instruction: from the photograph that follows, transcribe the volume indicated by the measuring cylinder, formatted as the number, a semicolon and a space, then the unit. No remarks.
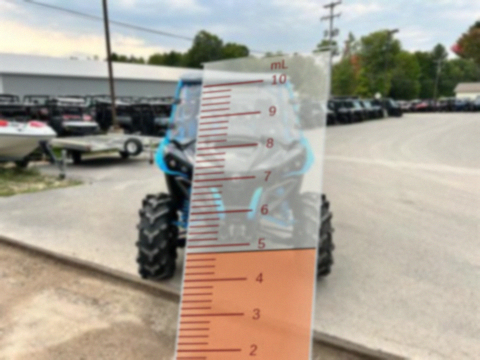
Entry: 4.8; mL
